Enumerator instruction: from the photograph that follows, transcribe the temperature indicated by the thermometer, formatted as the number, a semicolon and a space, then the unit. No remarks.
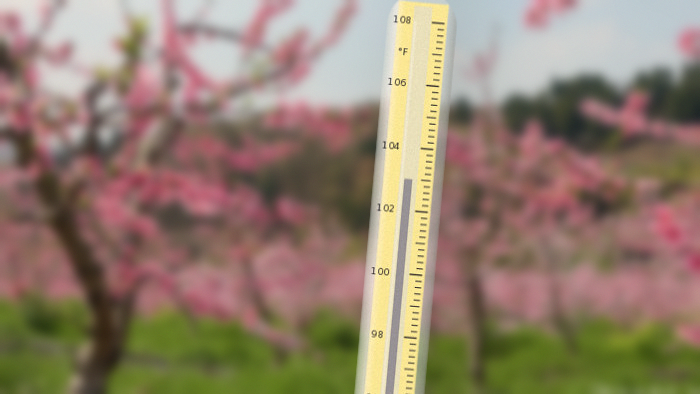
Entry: 103; °F
